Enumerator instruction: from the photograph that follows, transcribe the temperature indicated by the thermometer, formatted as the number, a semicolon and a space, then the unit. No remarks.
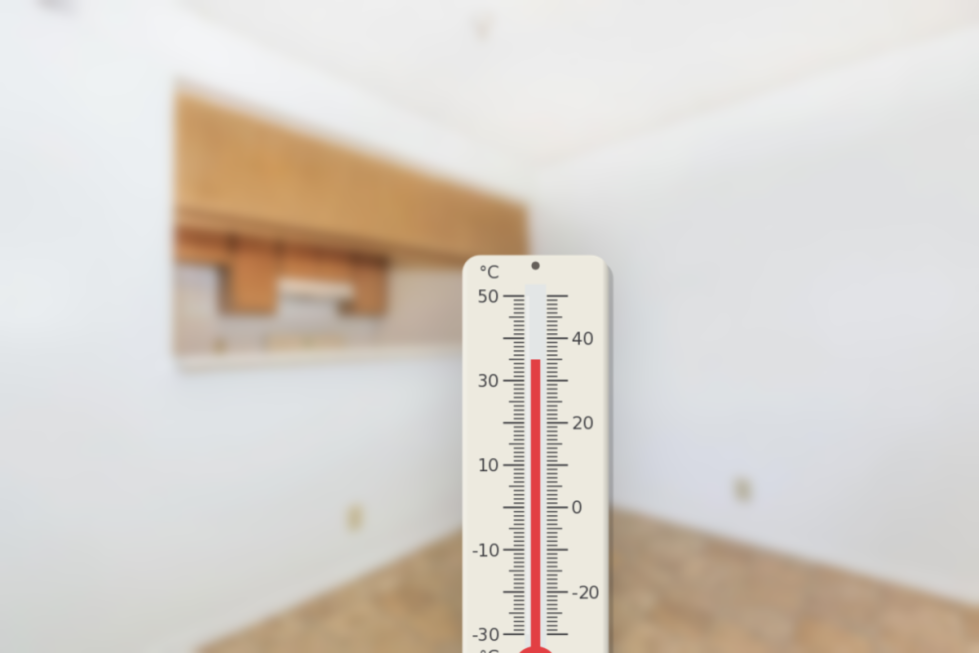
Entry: 35; °C
